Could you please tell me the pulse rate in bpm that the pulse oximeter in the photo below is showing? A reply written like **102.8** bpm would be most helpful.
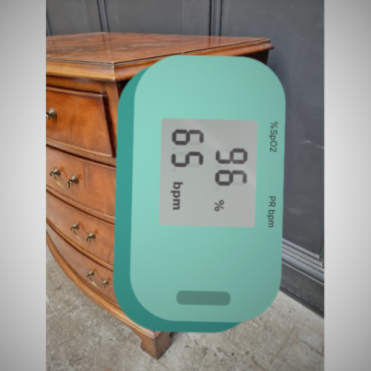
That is **65** bpm
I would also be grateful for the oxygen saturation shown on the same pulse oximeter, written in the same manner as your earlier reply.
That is **96** %
